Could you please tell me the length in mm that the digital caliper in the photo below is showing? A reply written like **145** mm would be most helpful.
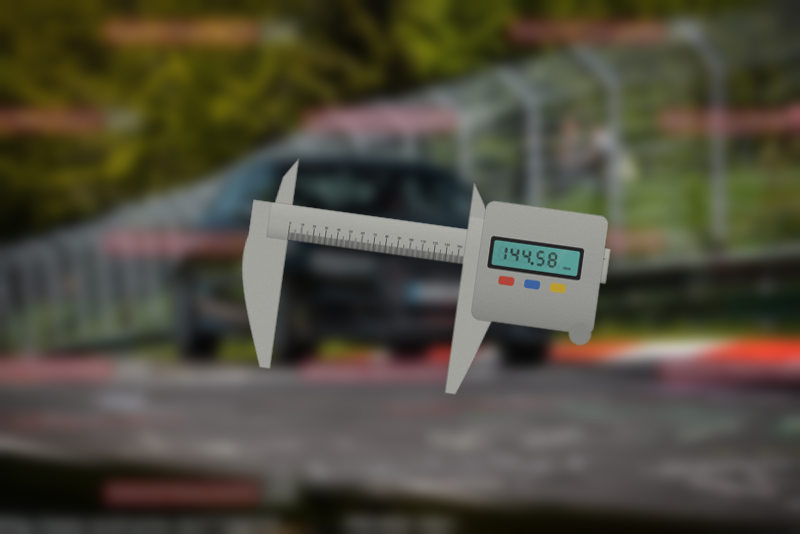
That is **144.58** mm
